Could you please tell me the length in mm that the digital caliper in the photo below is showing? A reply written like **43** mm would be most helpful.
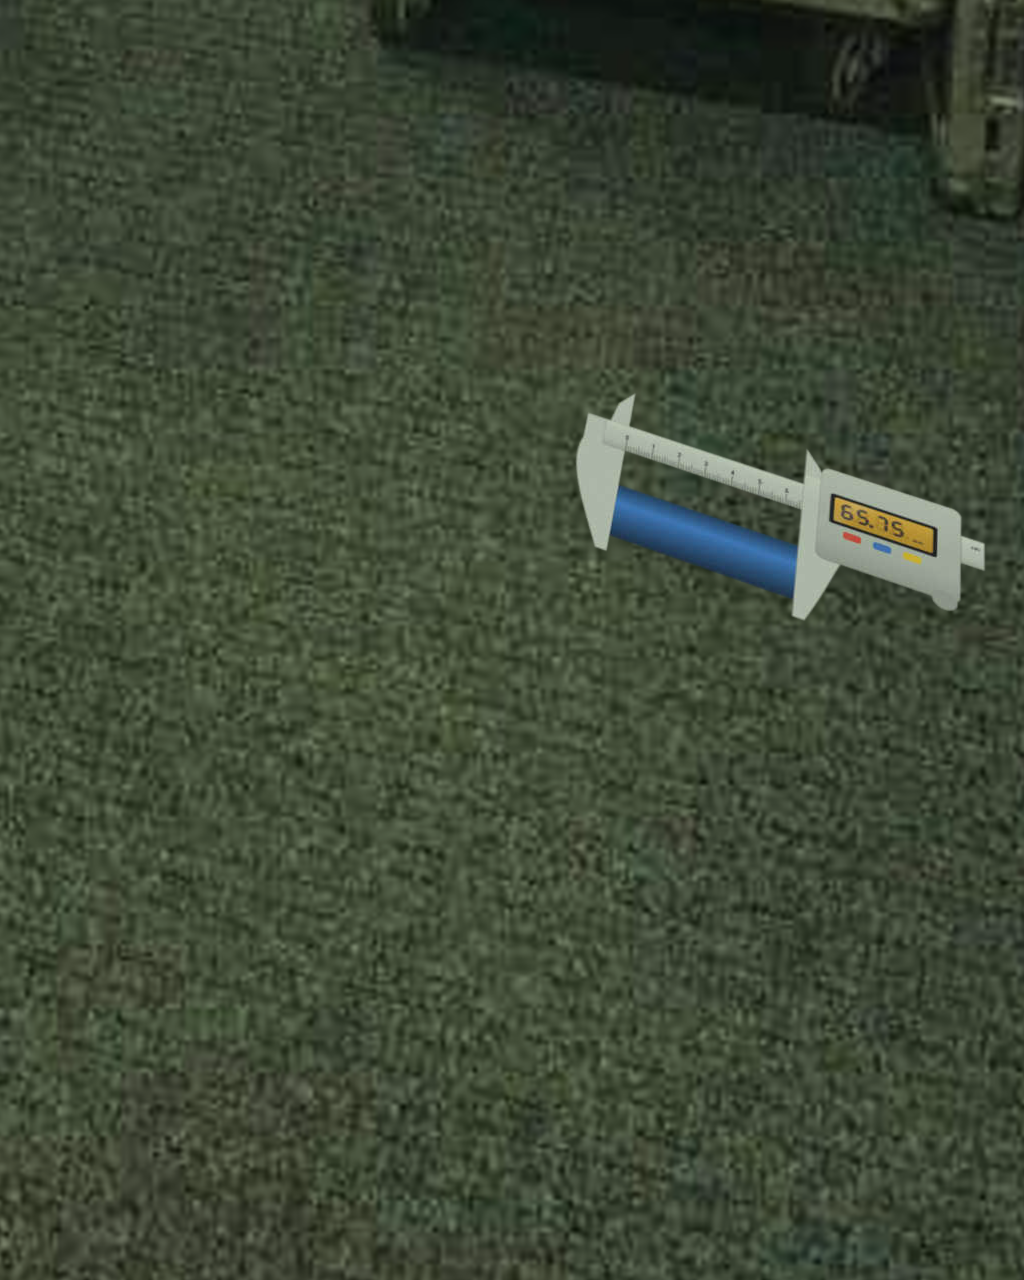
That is **65.75** mm
